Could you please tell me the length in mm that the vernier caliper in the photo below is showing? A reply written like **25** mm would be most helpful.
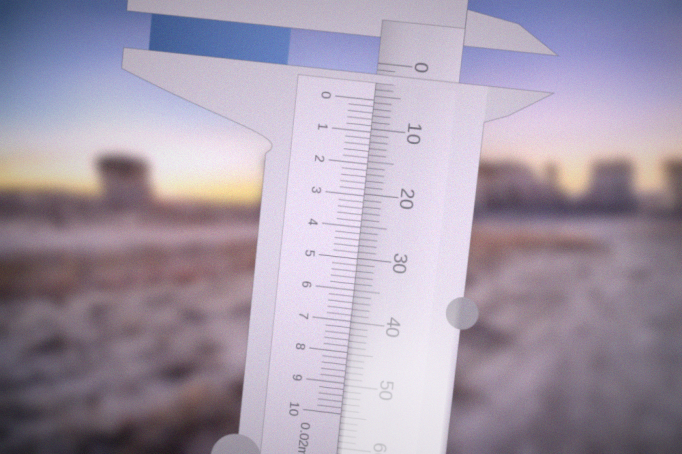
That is **5.6** mm
